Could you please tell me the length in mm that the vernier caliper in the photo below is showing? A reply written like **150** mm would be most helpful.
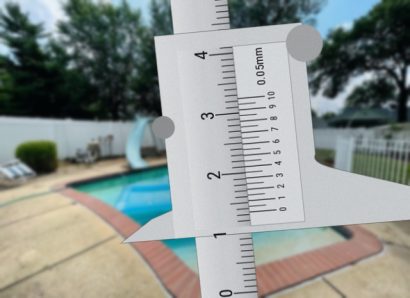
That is **13.4** mm
